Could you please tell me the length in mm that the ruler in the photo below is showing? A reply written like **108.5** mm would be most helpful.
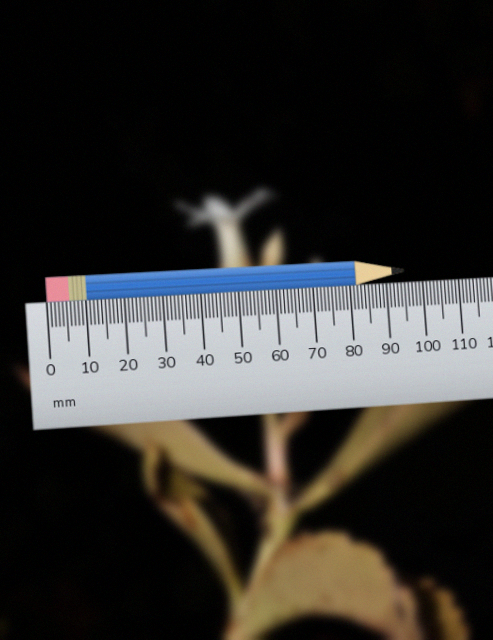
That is **95** mm
